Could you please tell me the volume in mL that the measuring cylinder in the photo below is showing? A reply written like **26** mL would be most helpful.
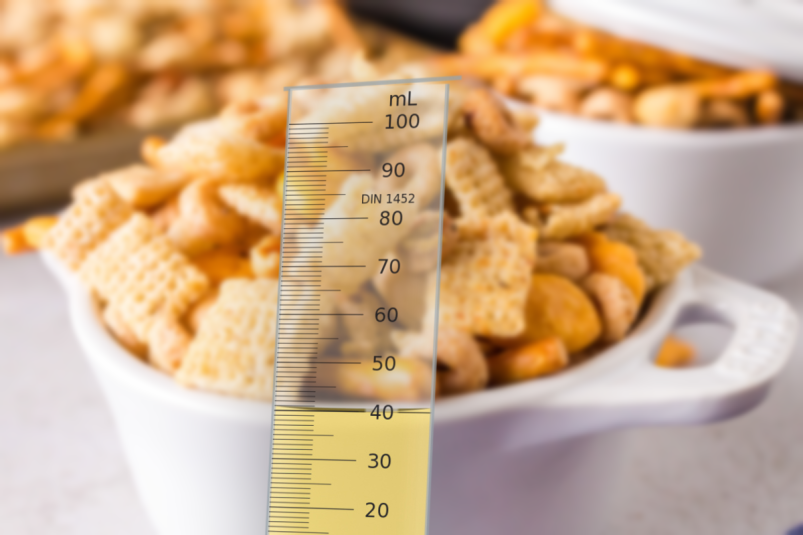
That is **40** mL
